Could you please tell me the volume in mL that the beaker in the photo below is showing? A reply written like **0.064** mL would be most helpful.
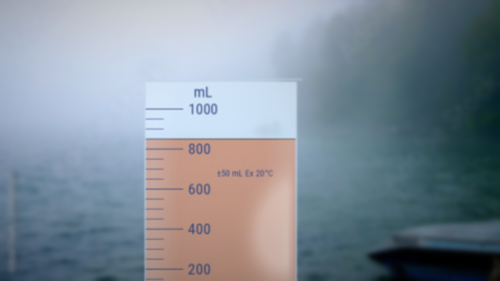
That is **850** mL
